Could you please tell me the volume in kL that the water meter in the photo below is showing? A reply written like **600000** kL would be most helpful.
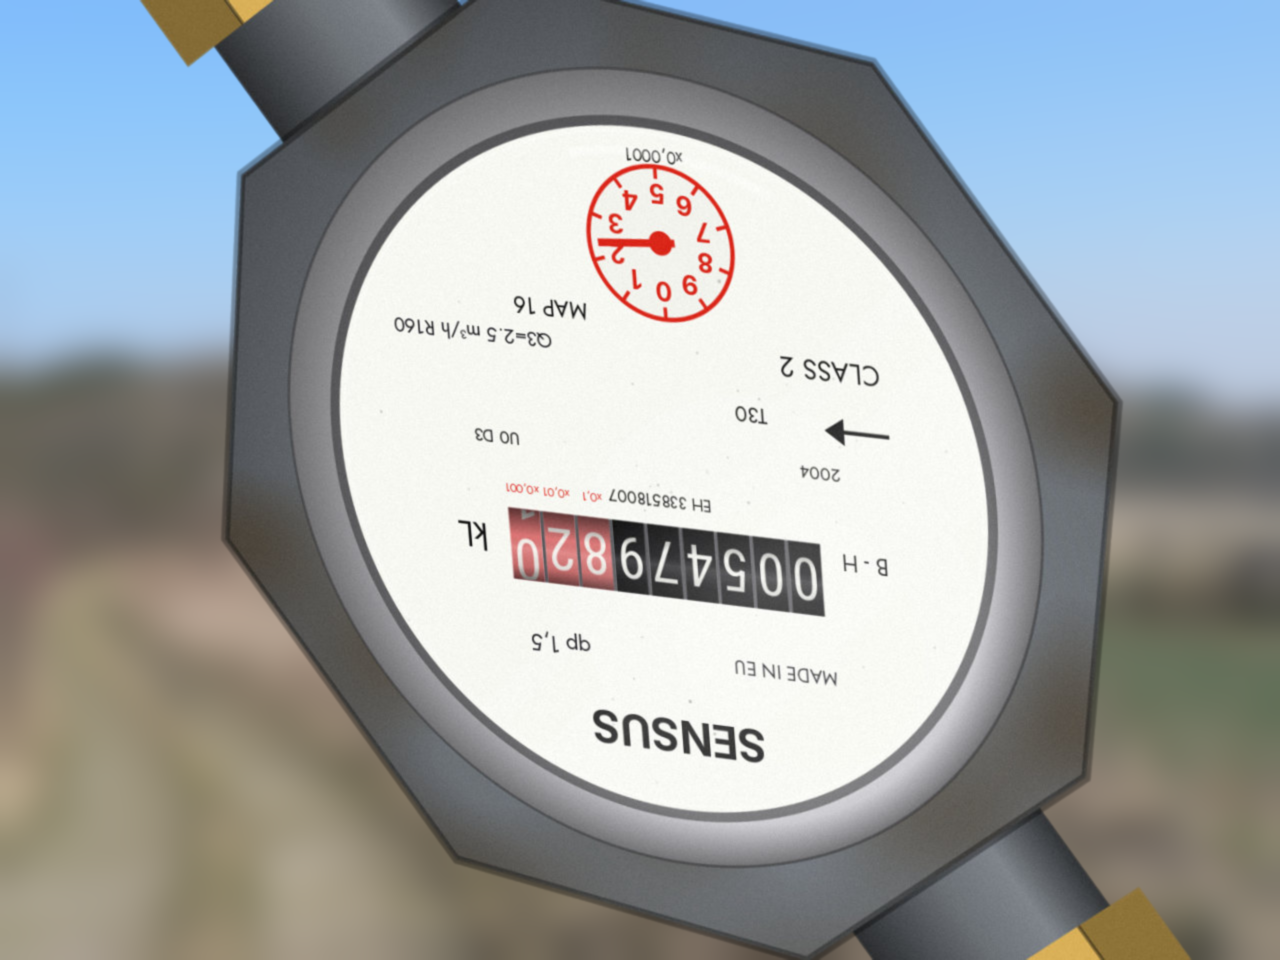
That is **5479.8202** kL
